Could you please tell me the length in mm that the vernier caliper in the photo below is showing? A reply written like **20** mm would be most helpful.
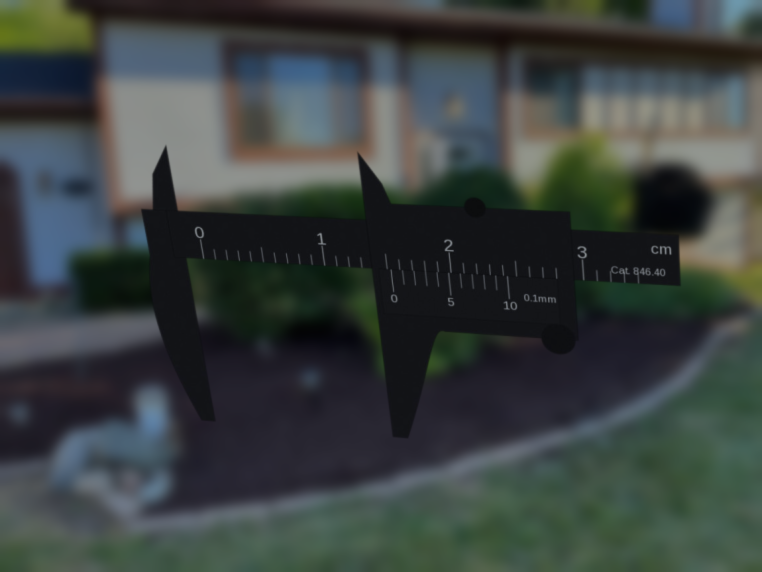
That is **15.3** mm
